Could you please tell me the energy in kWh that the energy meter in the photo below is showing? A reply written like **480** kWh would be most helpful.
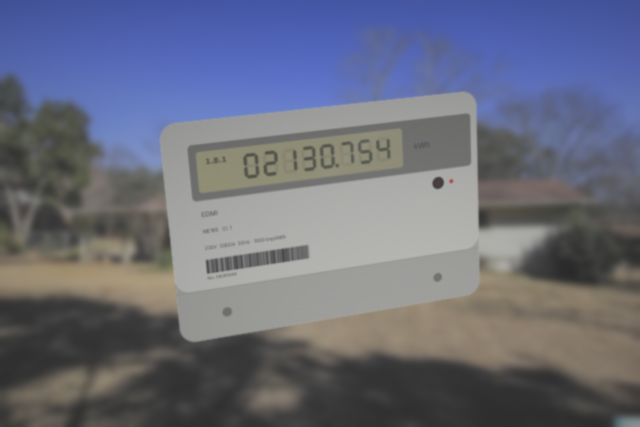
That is **2130.754** kWh
